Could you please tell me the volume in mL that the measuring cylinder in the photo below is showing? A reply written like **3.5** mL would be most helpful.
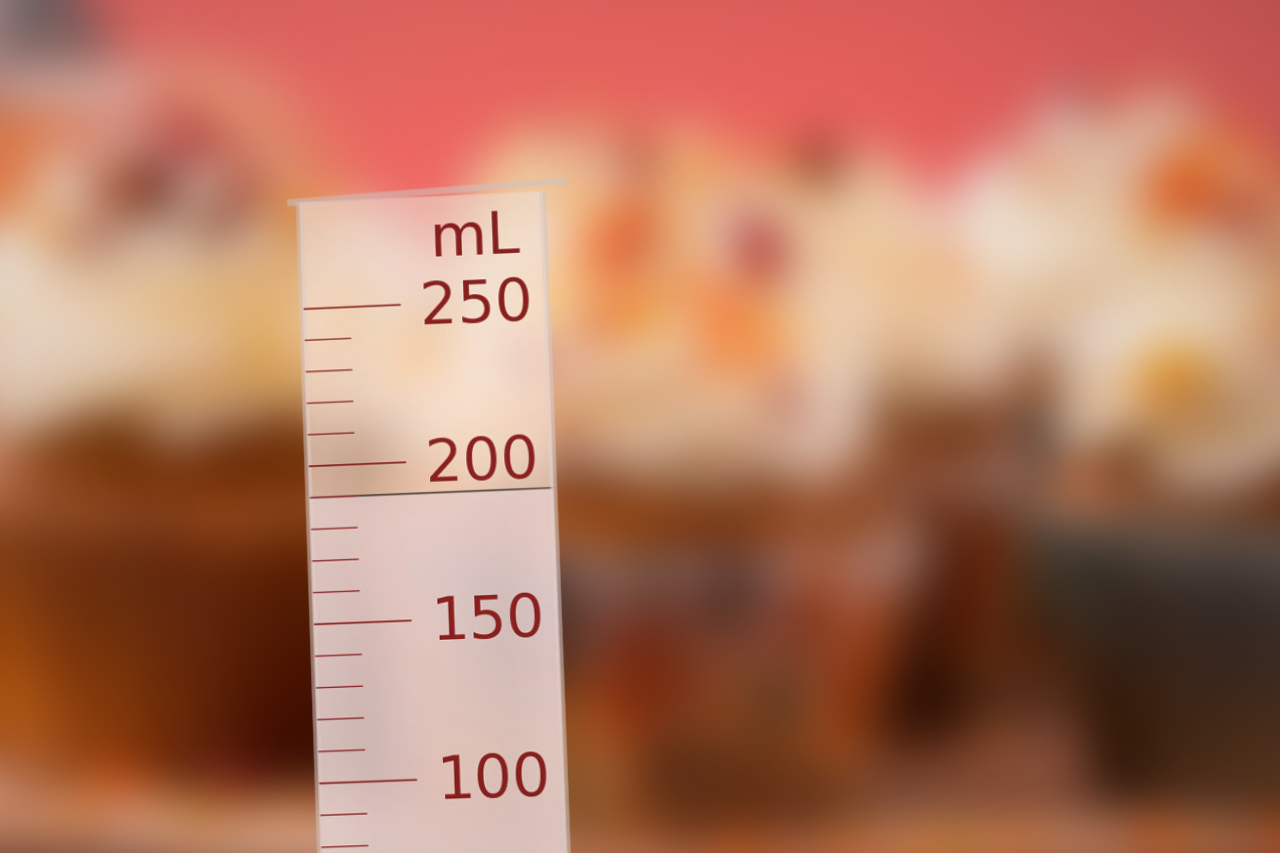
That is **190** mL
